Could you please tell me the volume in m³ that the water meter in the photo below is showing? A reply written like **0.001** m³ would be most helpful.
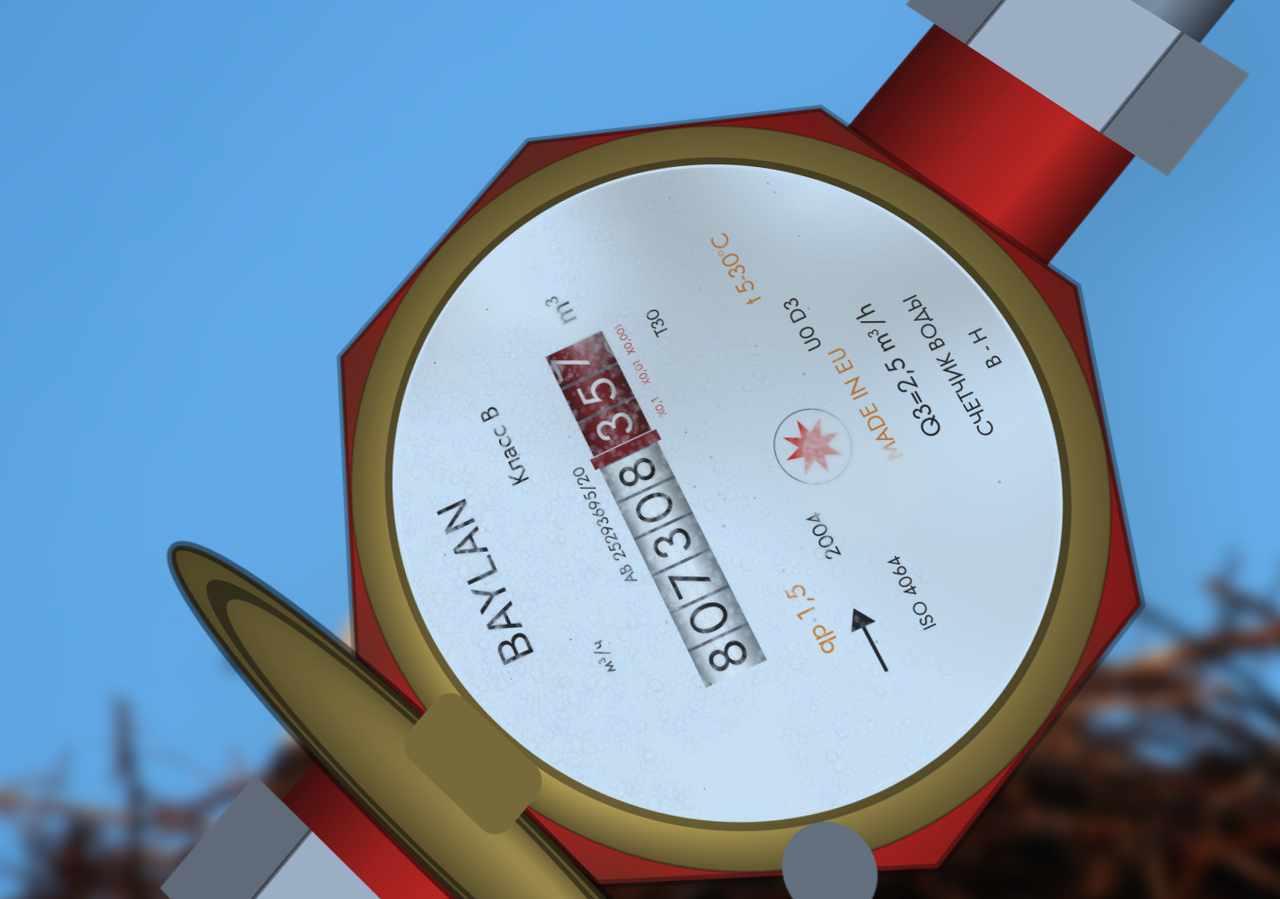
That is **807308.357** m³
